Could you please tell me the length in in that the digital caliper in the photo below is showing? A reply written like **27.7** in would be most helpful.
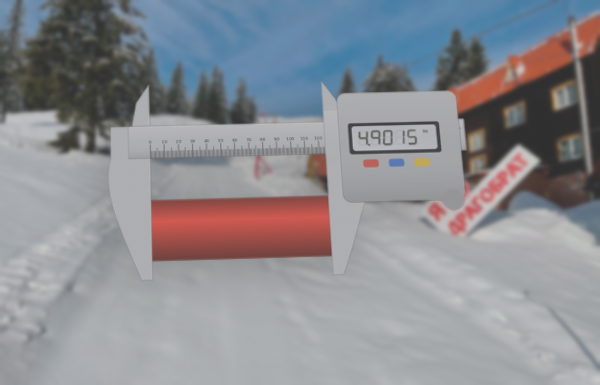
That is **4.9015** in
